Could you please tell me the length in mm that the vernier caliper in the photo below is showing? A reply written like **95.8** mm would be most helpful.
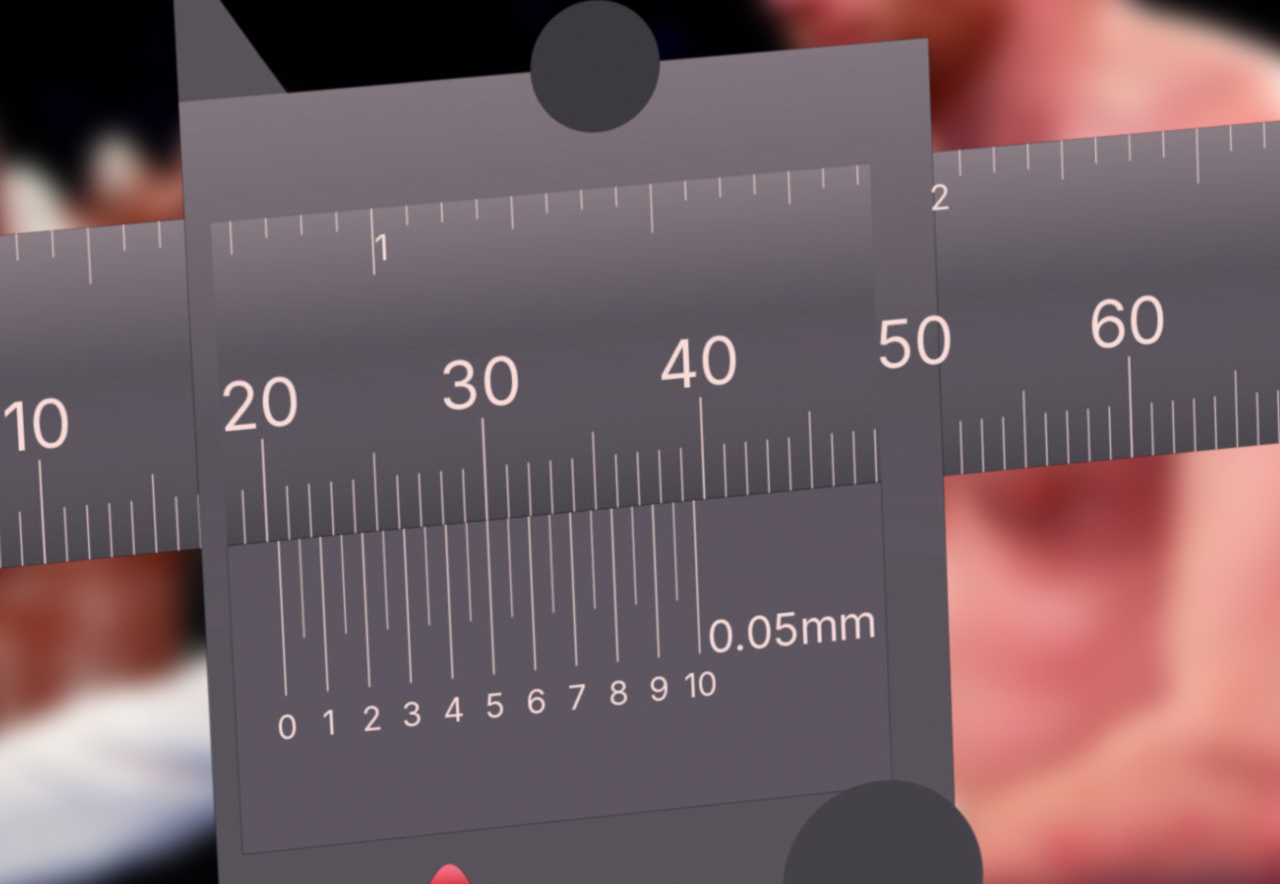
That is **20.5** mm
